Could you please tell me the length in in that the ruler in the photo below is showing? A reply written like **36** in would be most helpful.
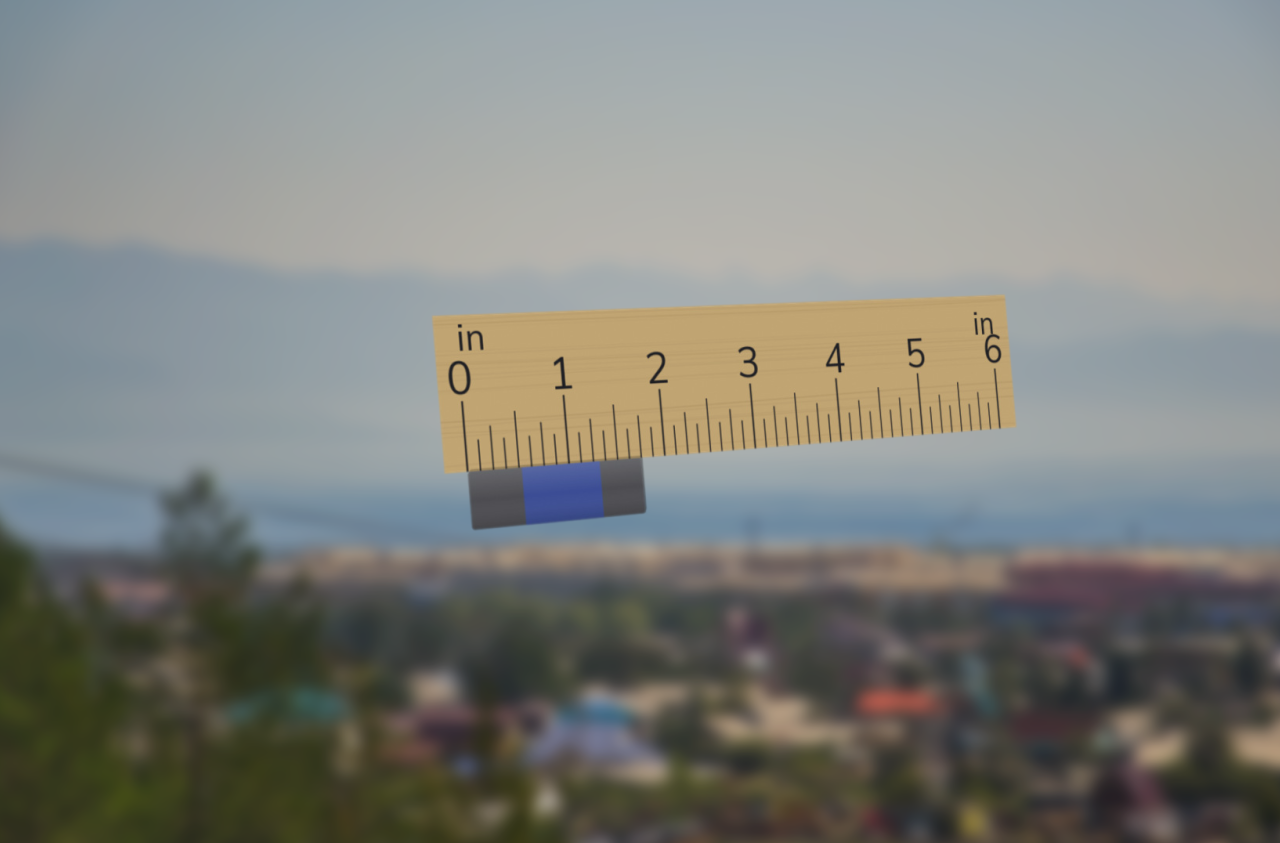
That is **1.75** in
